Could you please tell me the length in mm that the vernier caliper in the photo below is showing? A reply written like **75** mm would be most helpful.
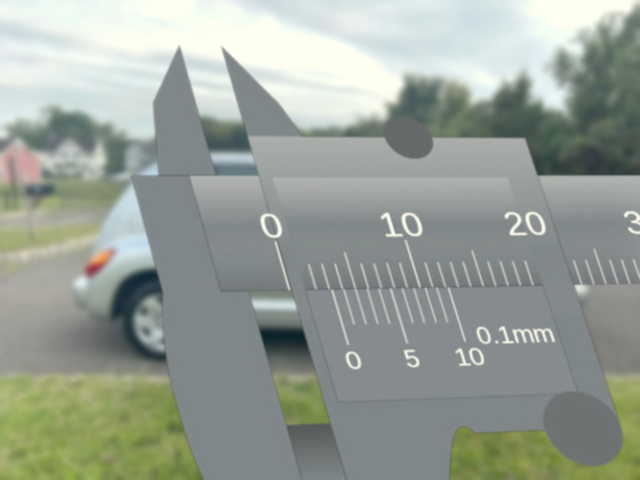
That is **3.2** mm
